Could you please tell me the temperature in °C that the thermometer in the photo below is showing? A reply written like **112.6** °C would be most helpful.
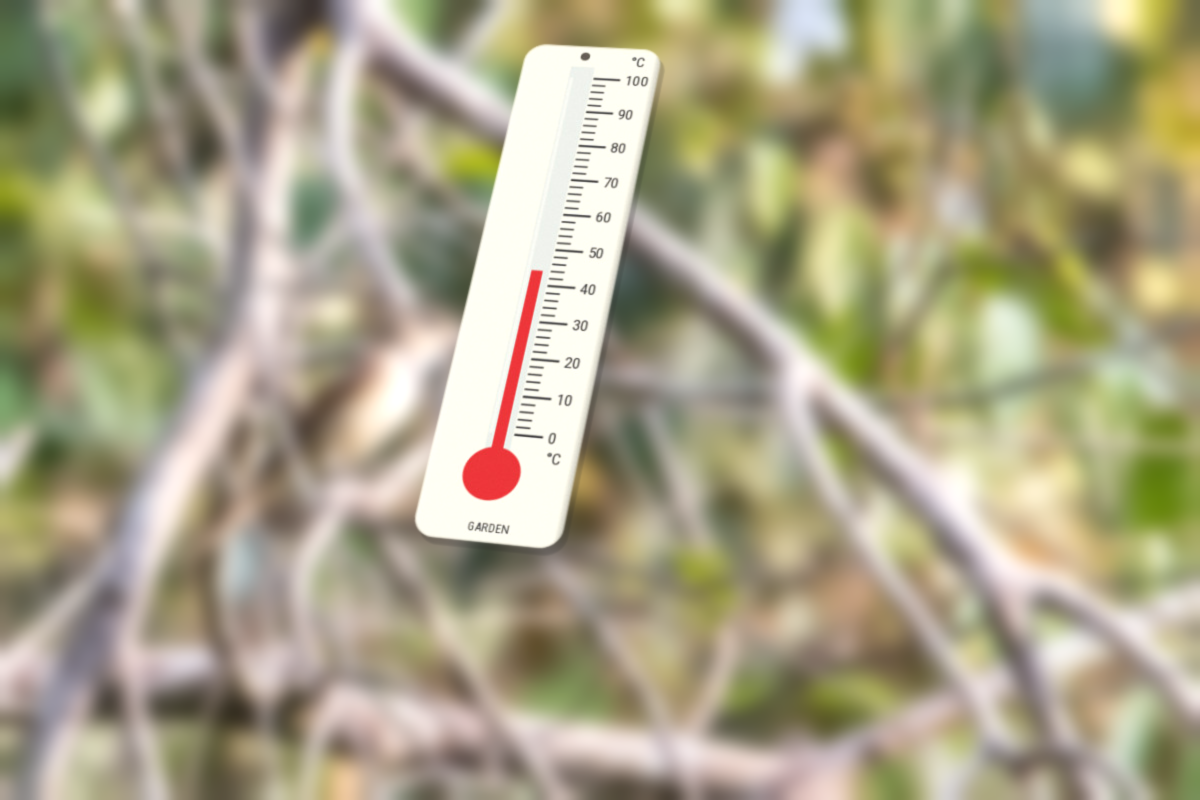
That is **44** °C
